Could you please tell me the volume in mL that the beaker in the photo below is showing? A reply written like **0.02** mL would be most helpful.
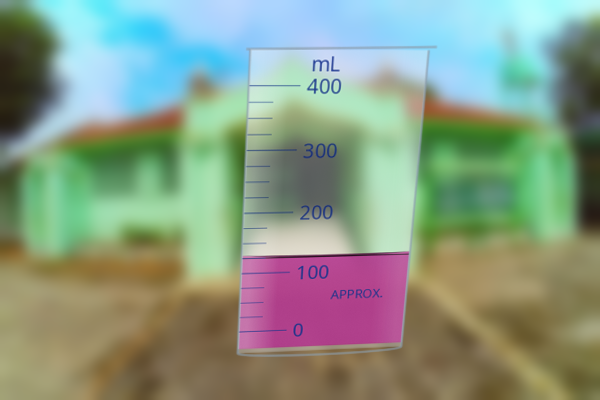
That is **125** mL
